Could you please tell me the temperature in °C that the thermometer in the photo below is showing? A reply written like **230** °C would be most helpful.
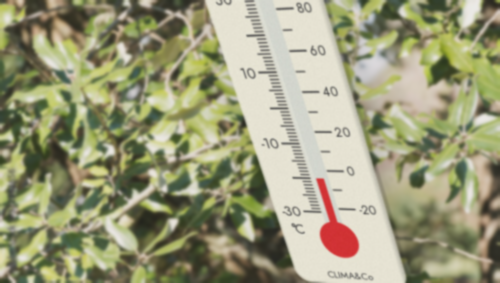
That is **-20** °C
